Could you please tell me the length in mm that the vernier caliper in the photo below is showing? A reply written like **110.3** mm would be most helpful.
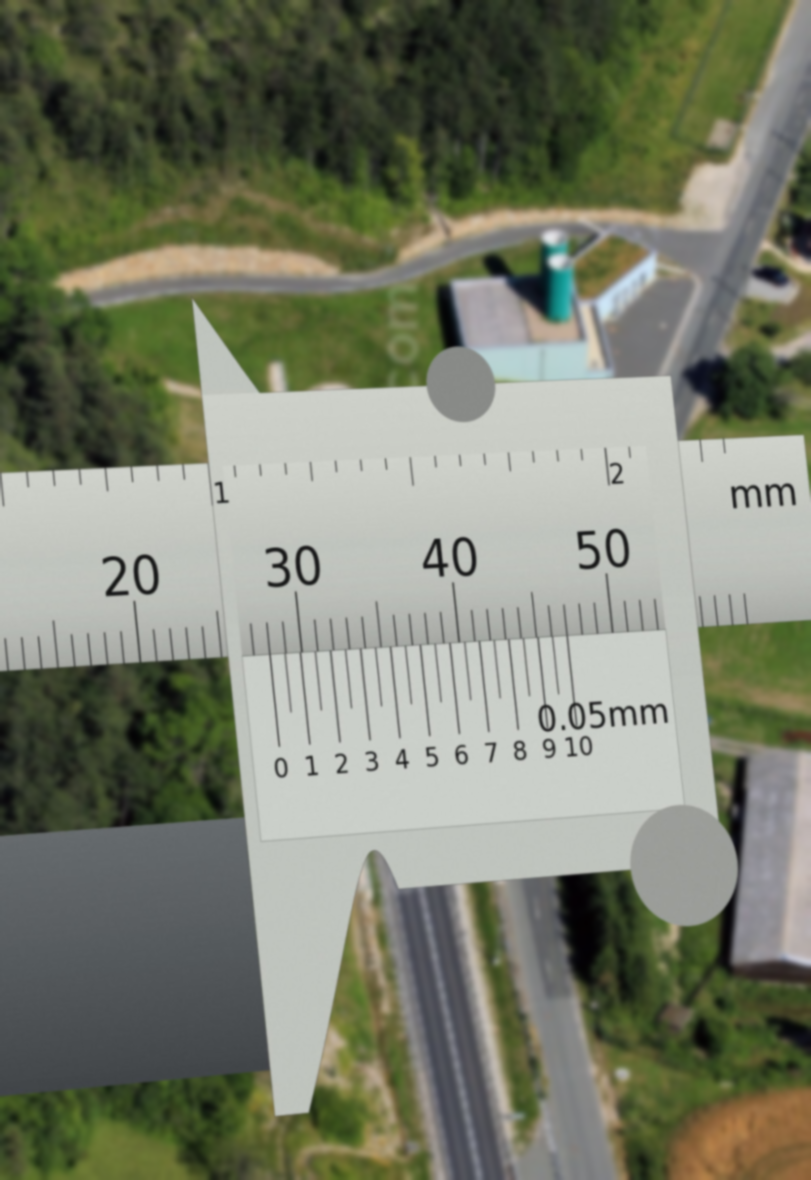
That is **28.0** mm
